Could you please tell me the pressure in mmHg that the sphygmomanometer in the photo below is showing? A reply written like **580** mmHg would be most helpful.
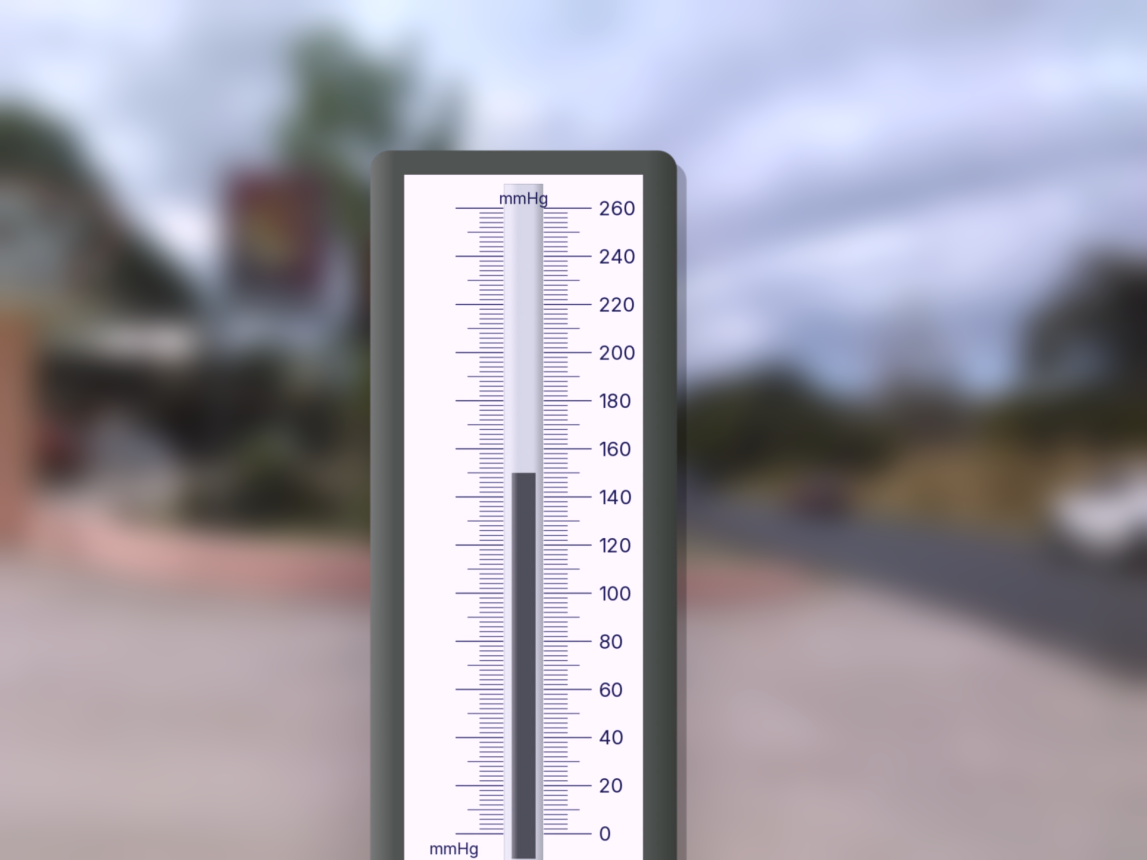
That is **150** mmHg
